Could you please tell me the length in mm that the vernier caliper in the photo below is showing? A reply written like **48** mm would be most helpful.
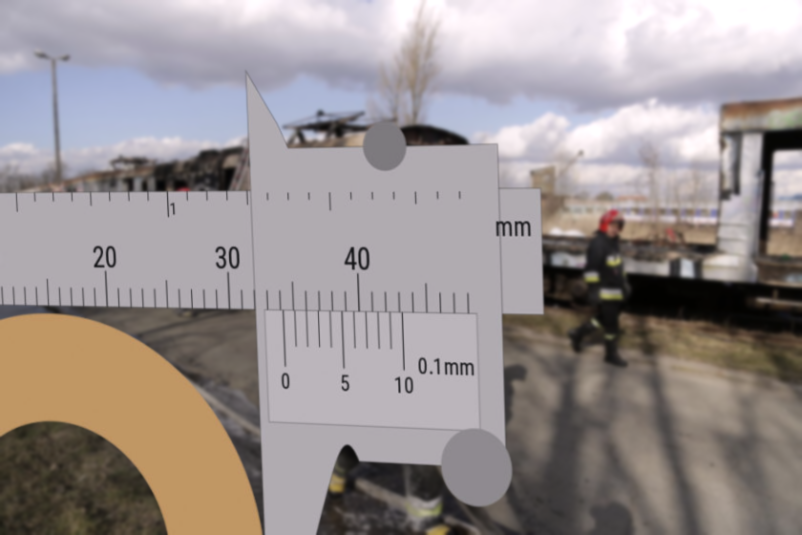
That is **34.2** mm
